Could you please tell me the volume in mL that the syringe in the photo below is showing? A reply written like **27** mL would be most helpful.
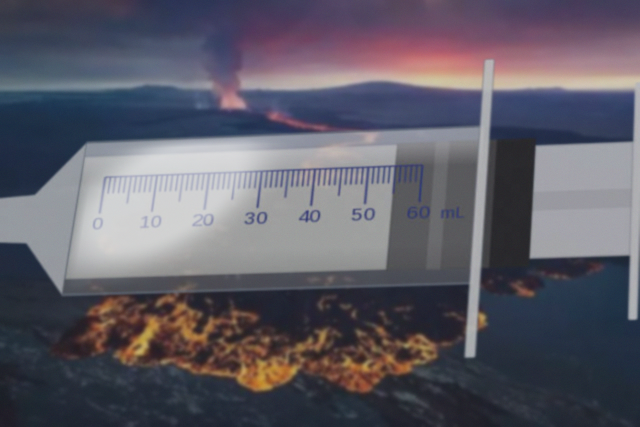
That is **55** mL
